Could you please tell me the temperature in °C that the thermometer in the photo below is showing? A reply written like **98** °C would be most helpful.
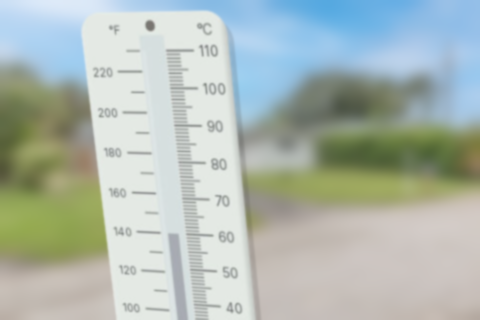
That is **60** °C
